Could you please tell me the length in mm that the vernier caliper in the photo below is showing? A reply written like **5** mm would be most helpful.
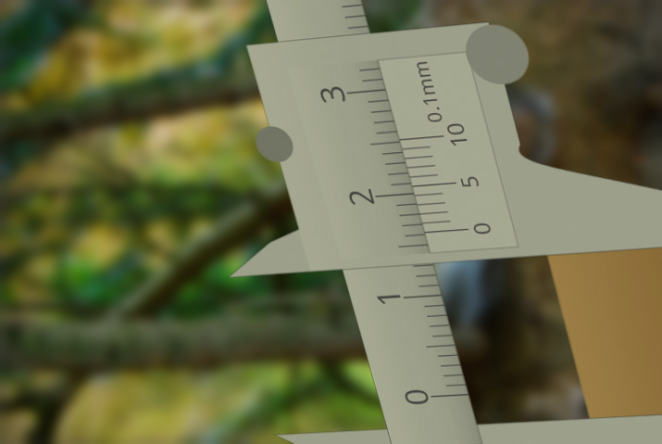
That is **16.2** mm
